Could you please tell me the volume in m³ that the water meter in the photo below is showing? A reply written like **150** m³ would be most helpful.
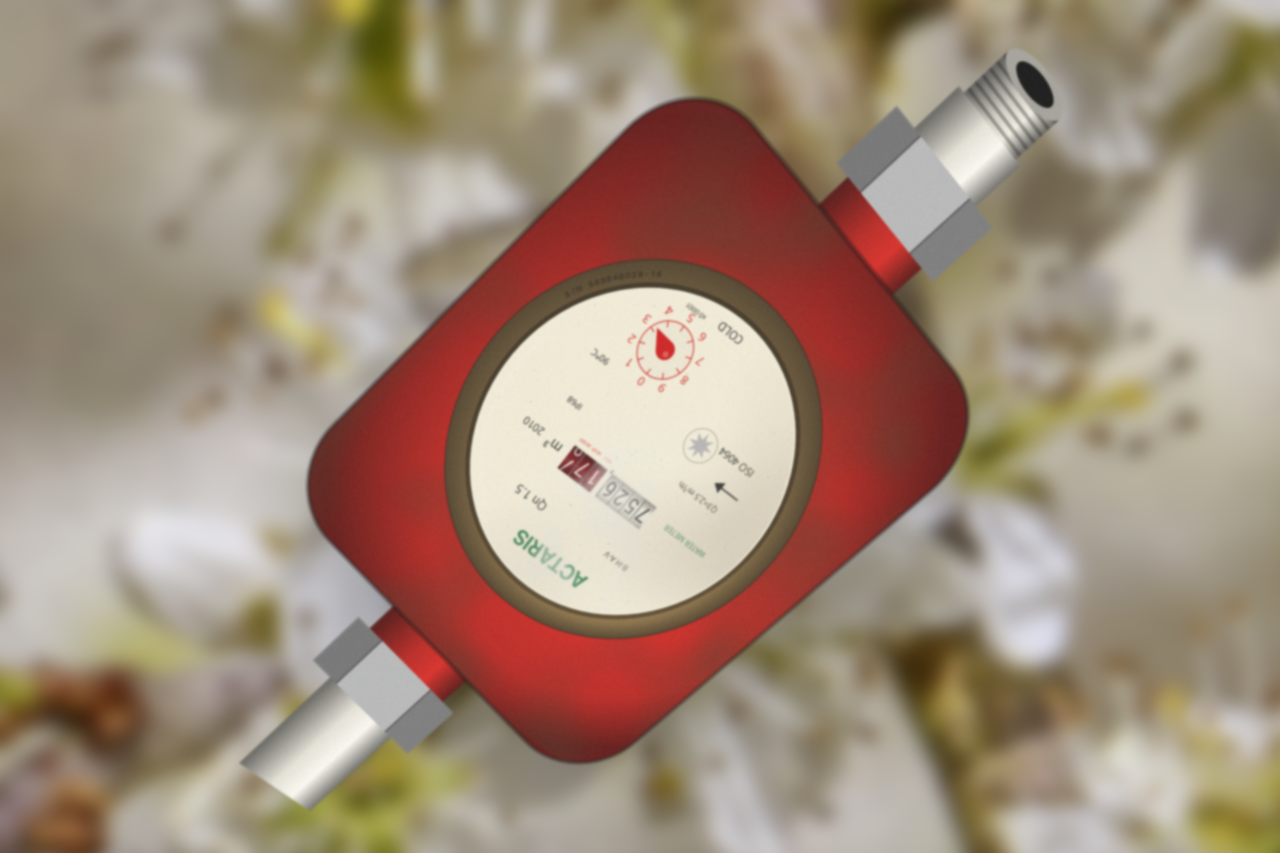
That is **7526.1773** m³
